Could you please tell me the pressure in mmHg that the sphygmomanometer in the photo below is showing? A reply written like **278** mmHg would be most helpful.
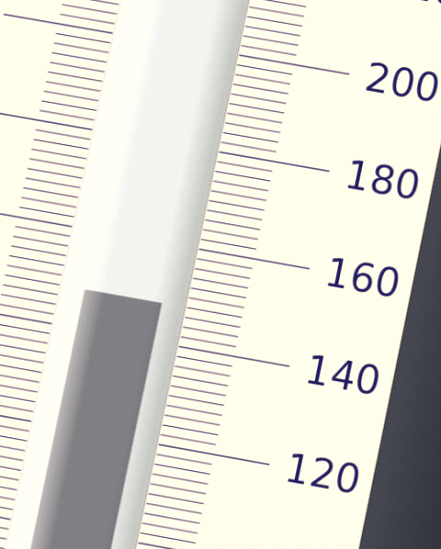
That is **148** mmHg
